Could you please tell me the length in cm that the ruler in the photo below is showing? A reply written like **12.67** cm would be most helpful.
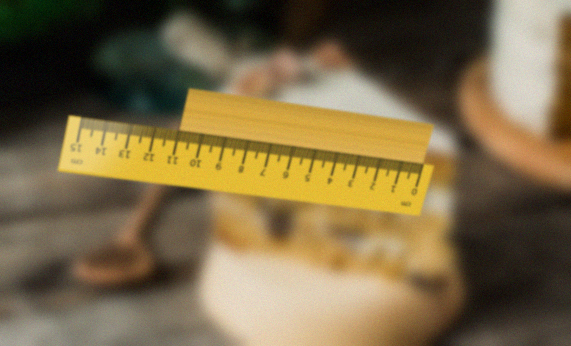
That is **11** cm
